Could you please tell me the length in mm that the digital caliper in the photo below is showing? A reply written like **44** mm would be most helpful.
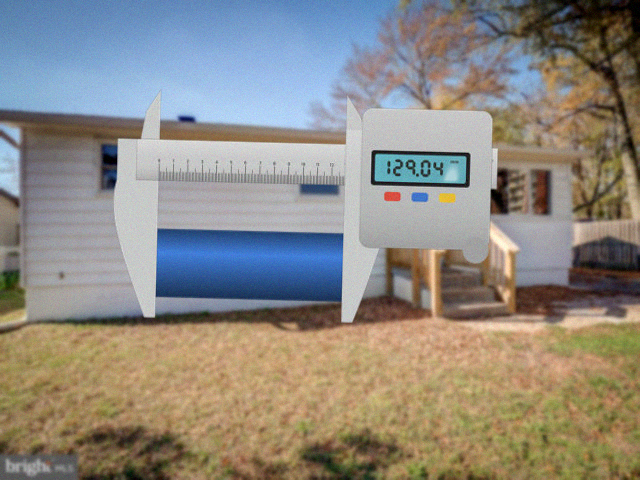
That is **129.04** mm
